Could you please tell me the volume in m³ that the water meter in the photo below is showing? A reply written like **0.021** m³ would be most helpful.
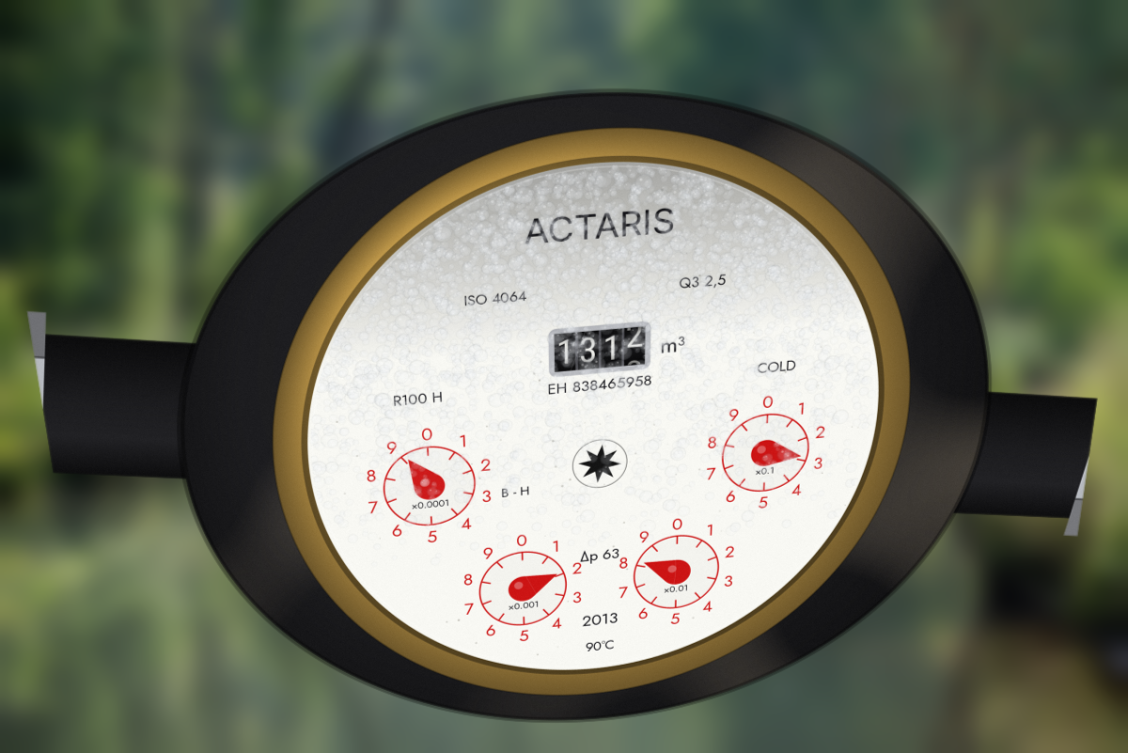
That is **1312.2819** m³
